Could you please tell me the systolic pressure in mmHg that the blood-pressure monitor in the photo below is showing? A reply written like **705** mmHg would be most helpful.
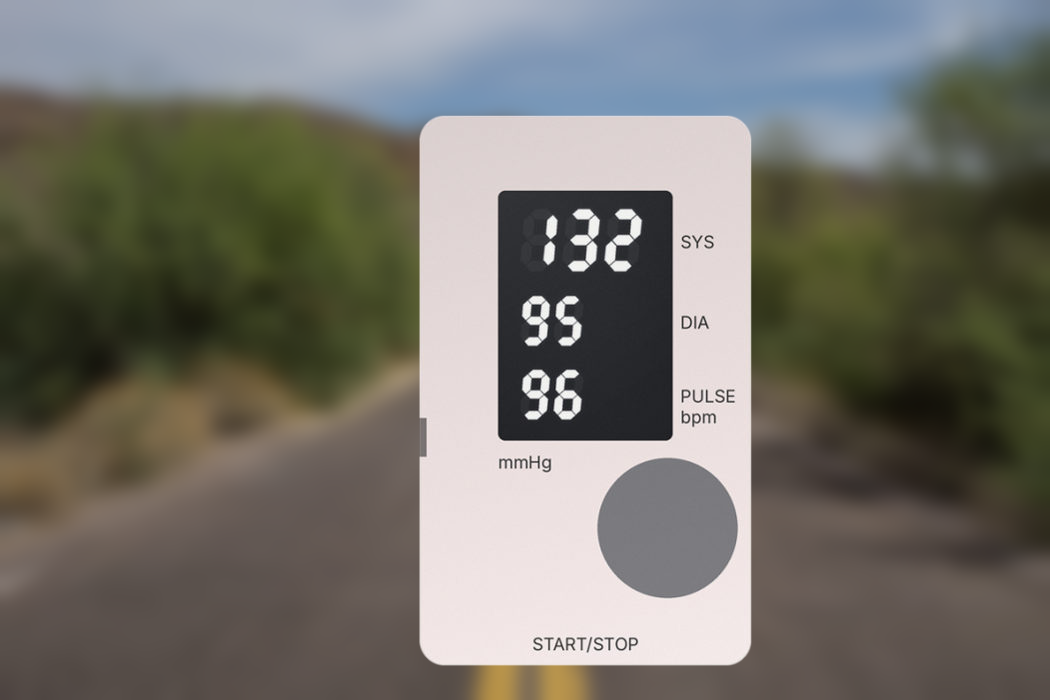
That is **132** mmHg
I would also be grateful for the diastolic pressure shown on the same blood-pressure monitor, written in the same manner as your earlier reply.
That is **95** mmHg
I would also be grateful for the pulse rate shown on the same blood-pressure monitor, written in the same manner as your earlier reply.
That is **96** bpm
